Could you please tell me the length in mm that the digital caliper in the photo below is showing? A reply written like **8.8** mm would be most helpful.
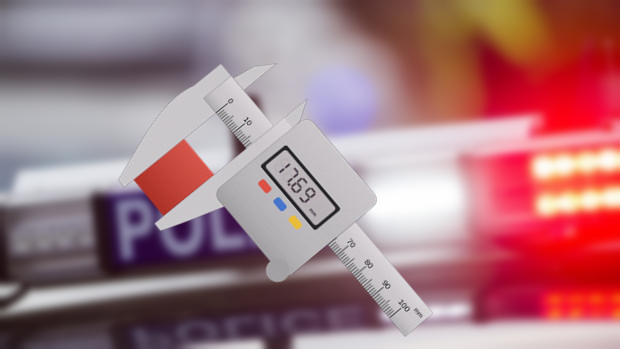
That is **17.69** mm
